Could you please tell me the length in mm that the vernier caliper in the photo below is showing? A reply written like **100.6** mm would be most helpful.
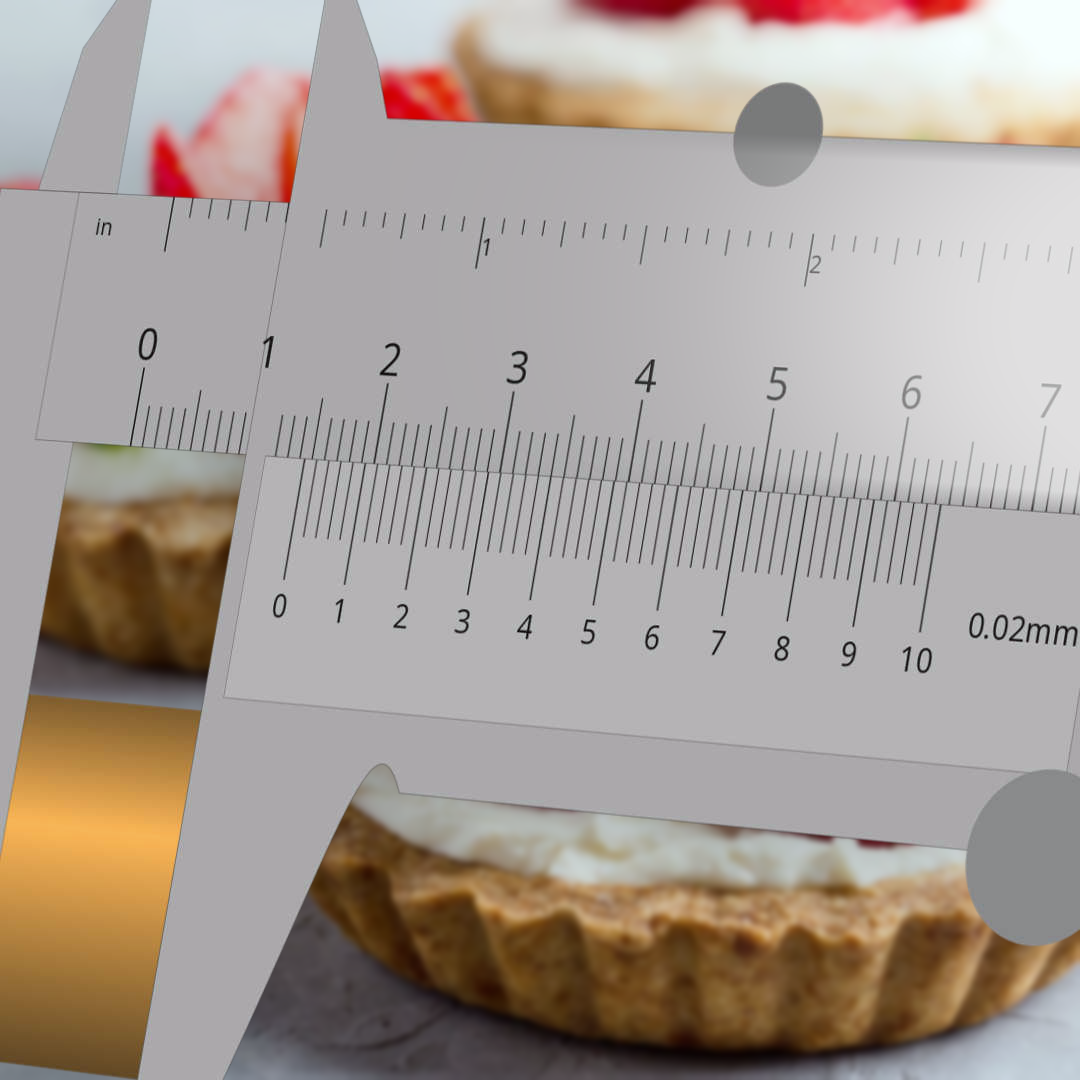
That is **14.4** mm
